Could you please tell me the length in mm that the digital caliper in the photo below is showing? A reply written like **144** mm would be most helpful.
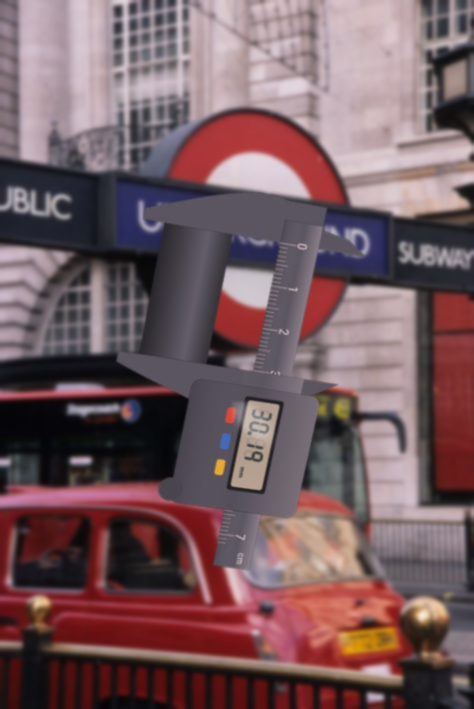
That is **30.19** mm
